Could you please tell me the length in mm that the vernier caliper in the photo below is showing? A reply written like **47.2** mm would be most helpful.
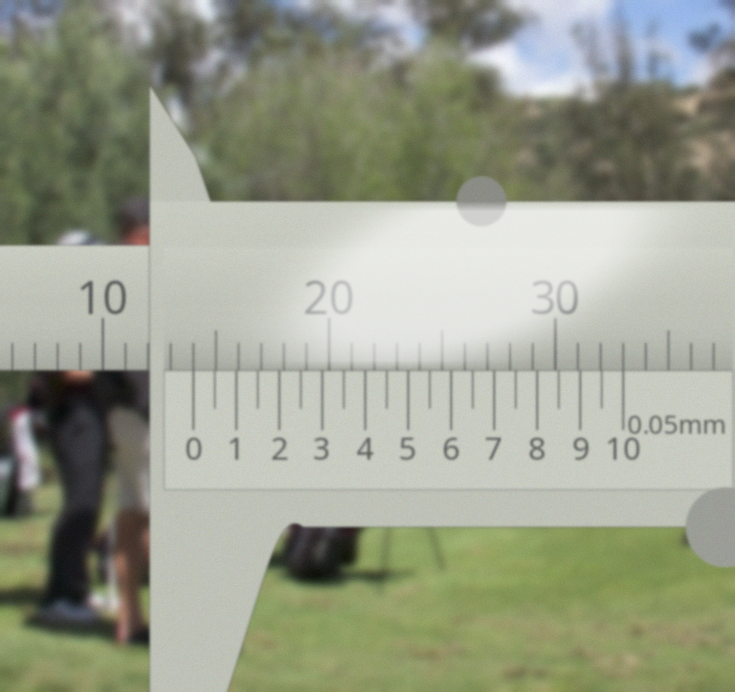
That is **14.0** mm
